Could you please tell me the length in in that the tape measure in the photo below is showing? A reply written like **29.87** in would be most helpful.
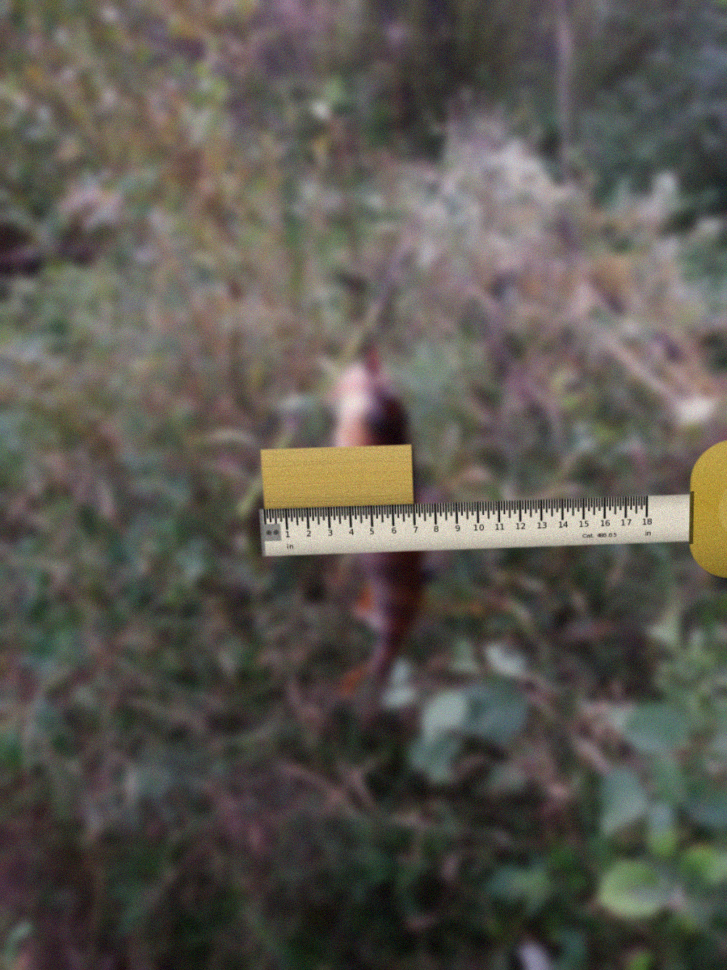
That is **7** in
